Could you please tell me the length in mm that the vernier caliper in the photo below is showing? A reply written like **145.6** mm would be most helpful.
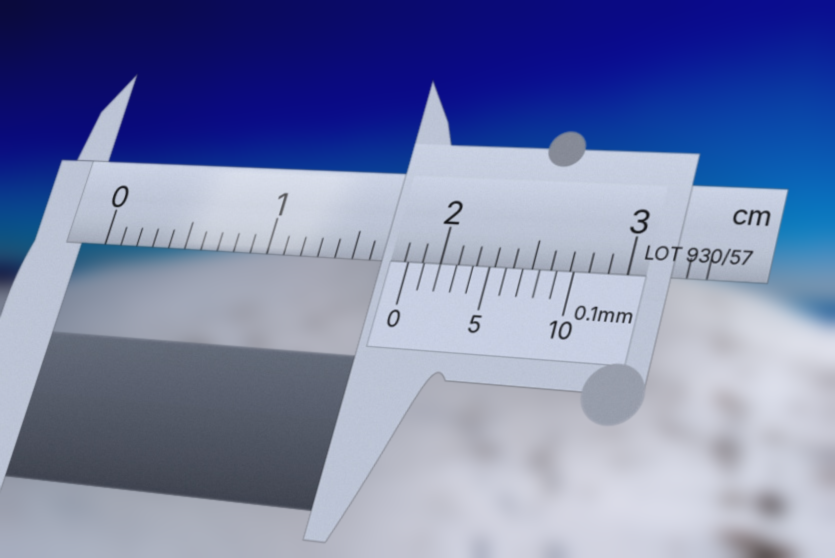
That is **18.2** mm
